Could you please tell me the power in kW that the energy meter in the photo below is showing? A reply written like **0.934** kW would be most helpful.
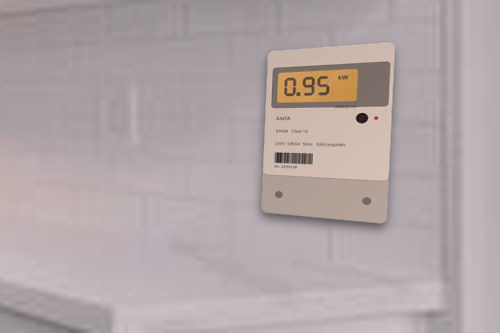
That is **0.95** kW
